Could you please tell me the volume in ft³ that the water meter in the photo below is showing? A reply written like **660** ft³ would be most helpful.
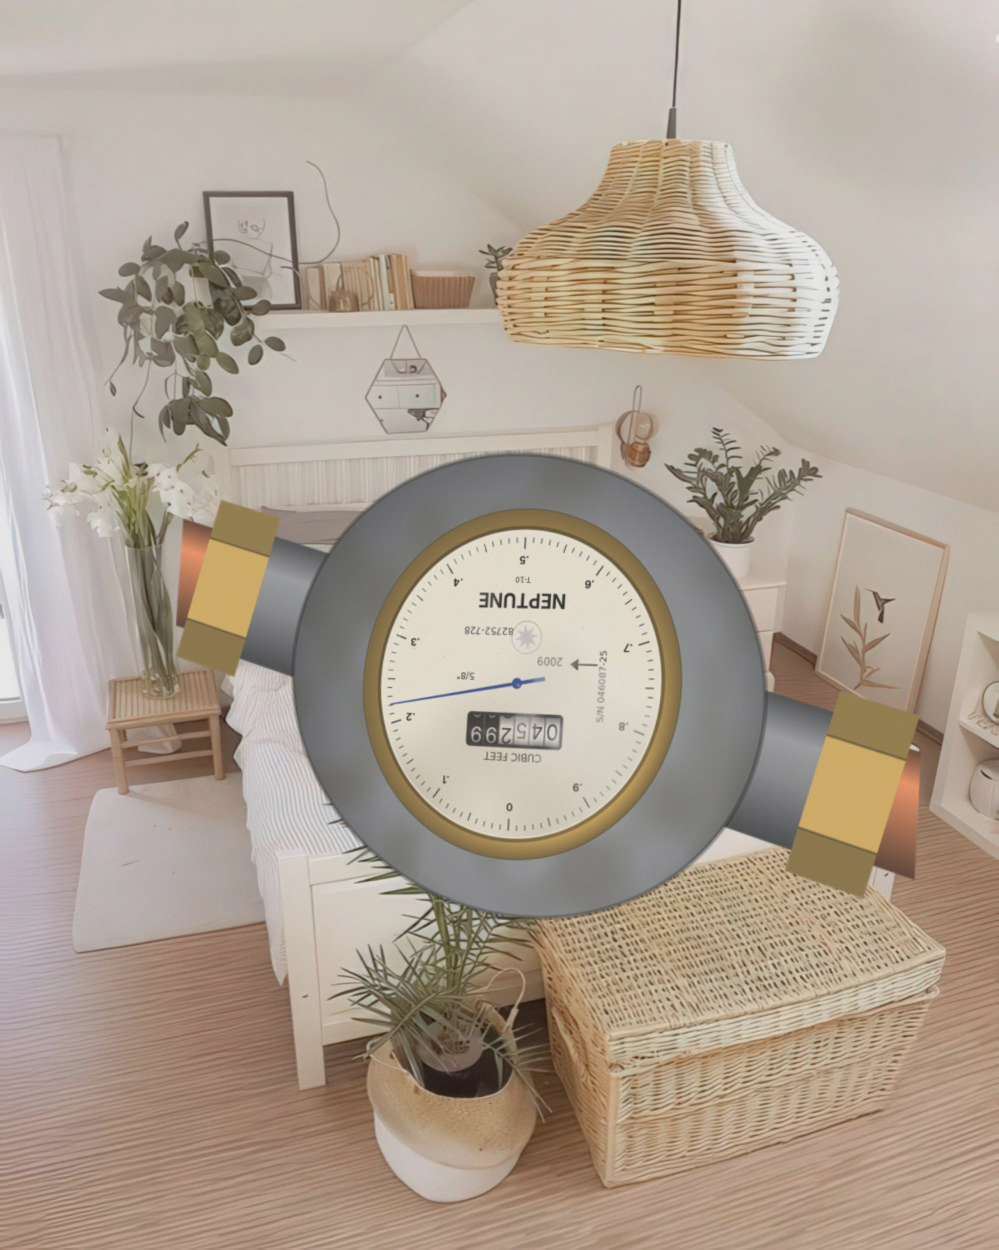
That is **45299.22** ft³
